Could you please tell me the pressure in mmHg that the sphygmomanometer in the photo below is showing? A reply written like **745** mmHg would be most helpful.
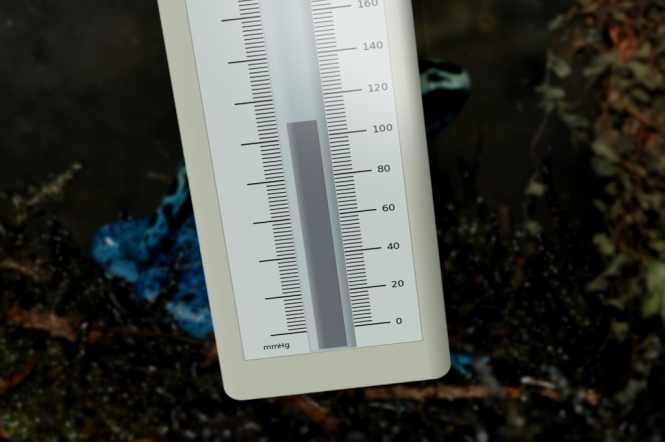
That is **108** mmHg
